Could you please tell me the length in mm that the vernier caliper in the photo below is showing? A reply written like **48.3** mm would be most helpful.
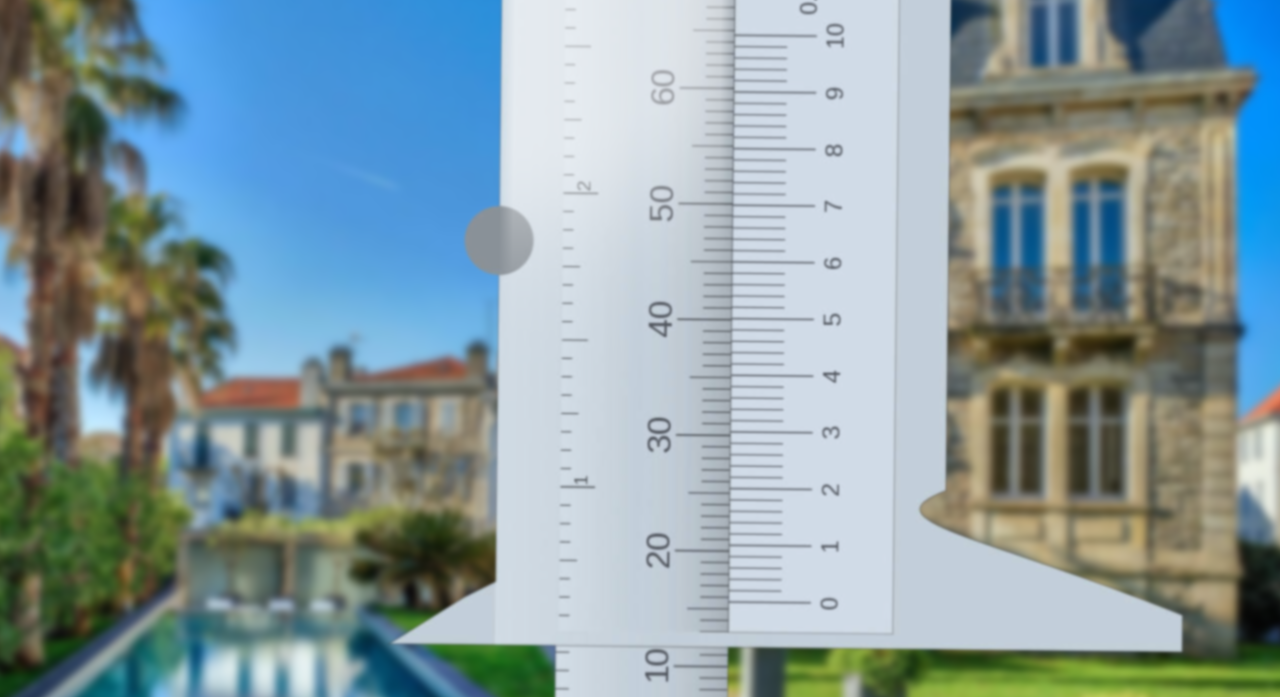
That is **15.6** mm
